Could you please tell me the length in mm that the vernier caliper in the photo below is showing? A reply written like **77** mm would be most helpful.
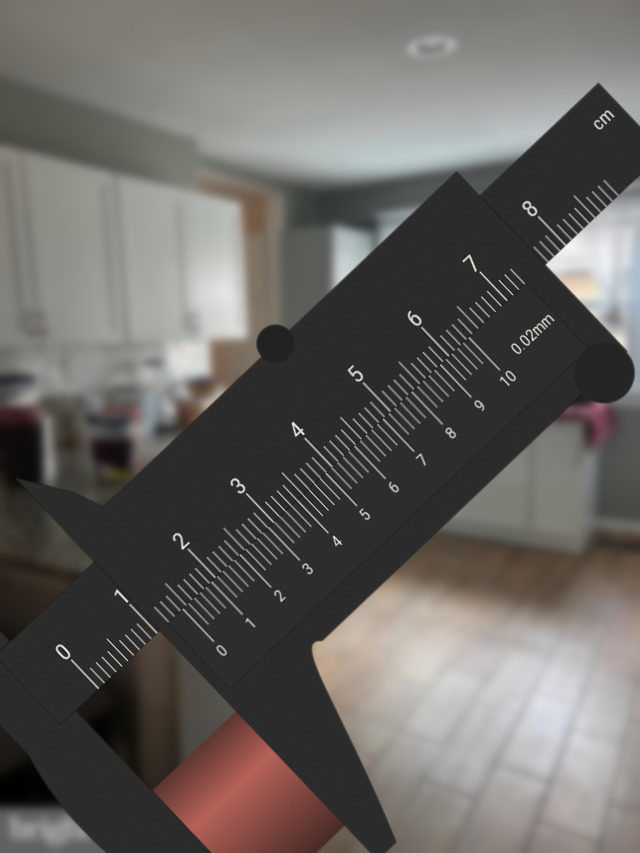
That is **14.4** mm
